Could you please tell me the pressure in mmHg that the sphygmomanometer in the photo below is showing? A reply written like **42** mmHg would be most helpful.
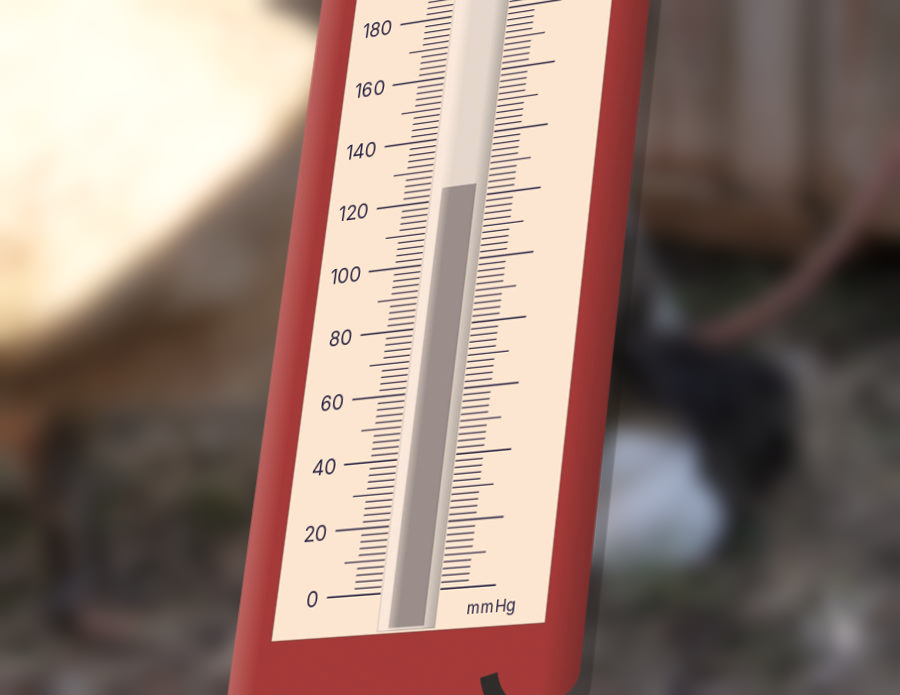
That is **124** mmHg
